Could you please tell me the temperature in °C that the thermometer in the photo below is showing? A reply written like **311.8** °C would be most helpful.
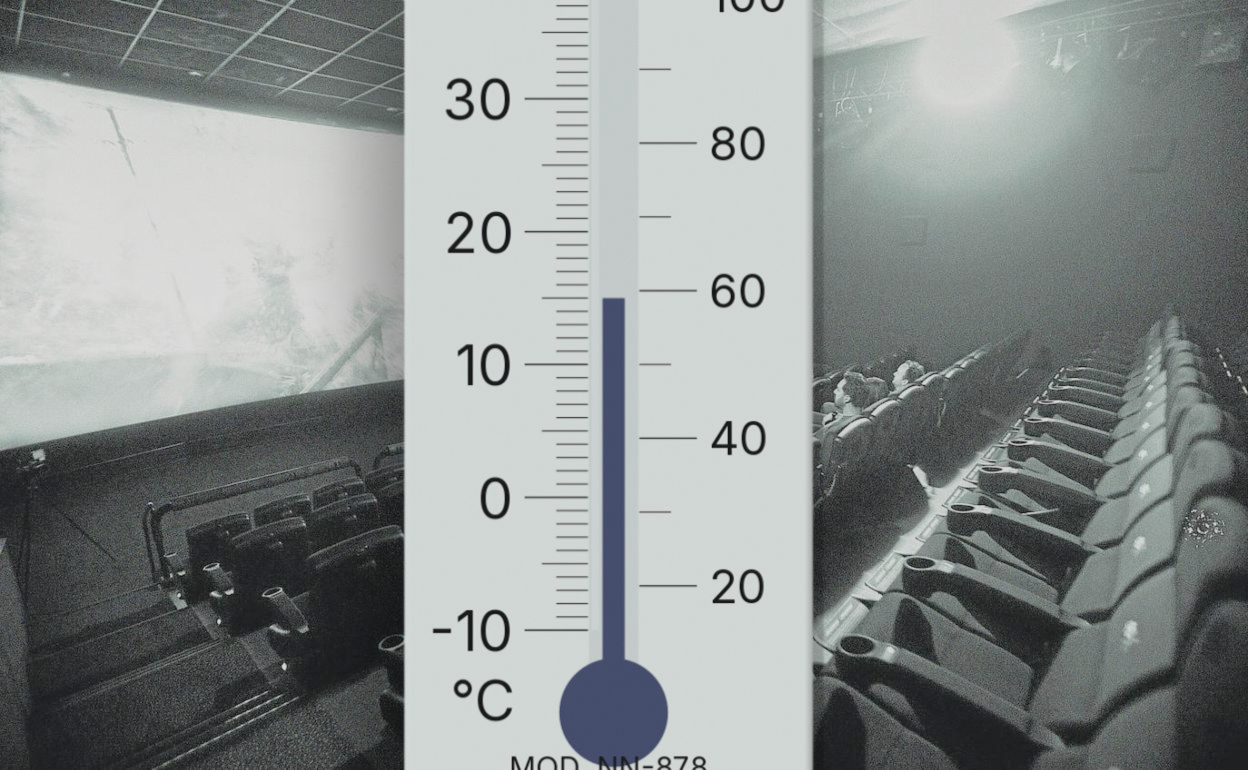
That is **15** °C
